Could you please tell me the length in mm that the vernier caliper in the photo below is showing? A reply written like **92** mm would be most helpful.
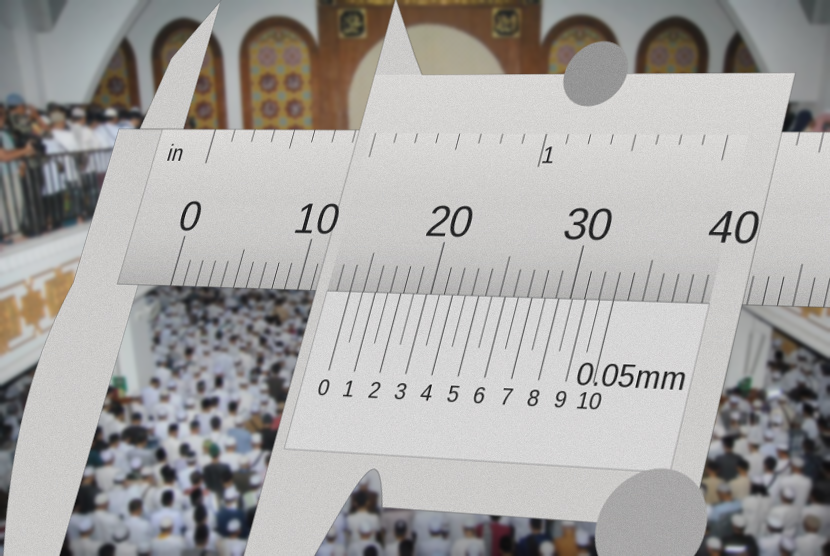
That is **14.0** mm
